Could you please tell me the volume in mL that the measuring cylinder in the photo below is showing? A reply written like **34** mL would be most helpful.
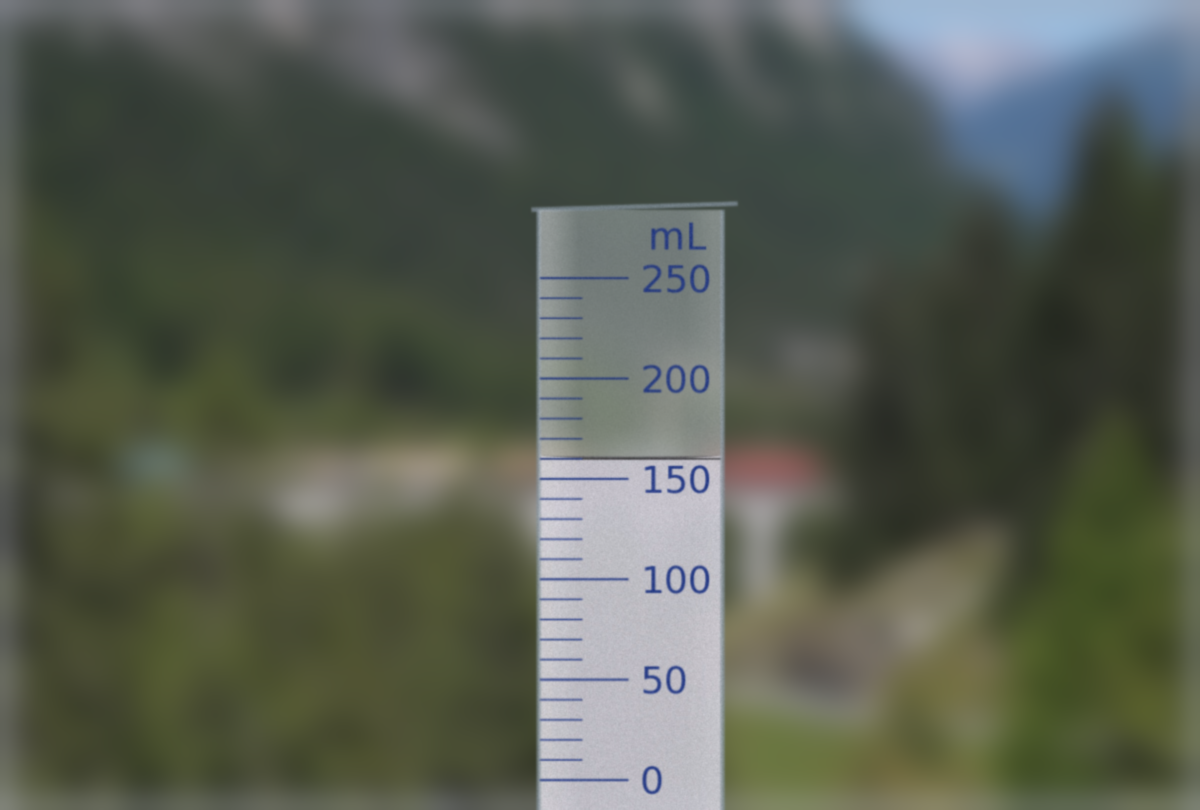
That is **160** mL
